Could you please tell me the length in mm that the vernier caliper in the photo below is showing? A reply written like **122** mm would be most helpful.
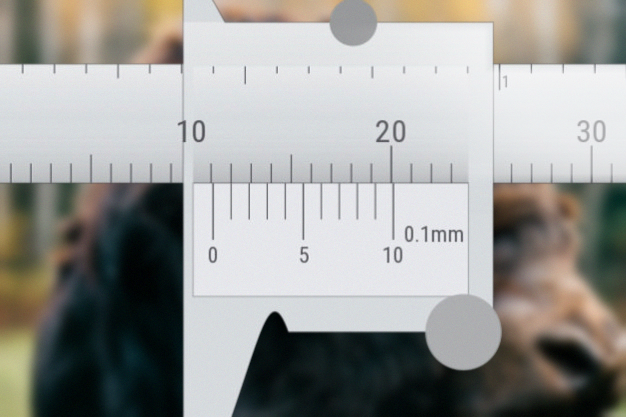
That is **11.1** mm
